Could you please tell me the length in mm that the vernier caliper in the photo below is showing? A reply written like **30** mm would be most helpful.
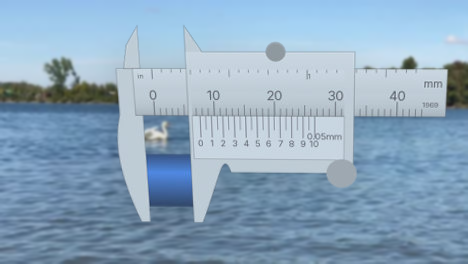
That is **7.6** mm
